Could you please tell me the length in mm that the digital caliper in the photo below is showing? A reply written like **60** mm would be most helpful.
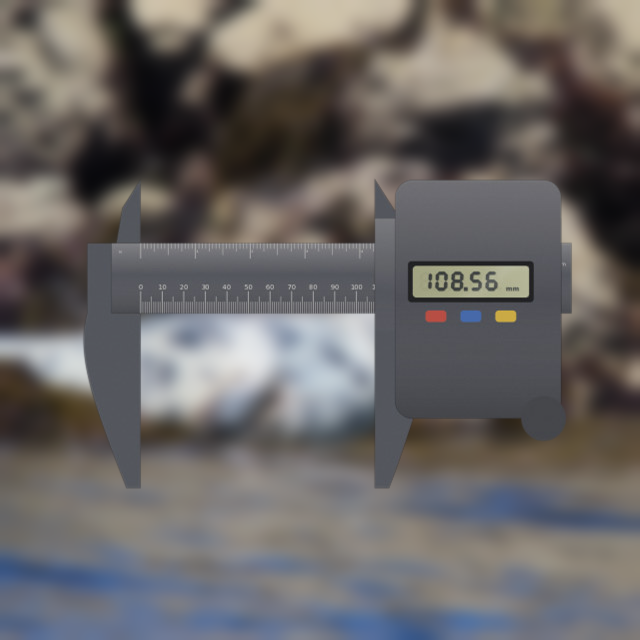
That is **108.56** mm
